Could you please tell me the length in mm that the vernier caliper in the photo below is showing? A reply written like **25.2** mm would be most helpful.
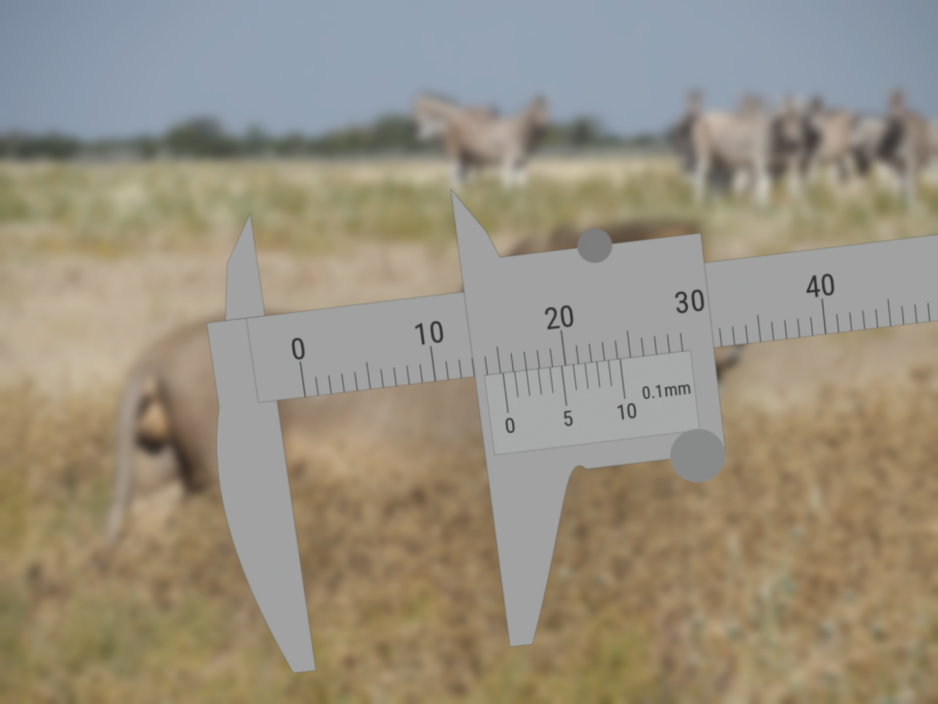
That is **15.2** mm
